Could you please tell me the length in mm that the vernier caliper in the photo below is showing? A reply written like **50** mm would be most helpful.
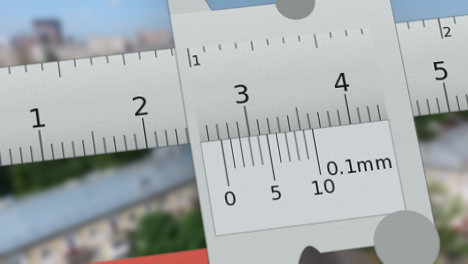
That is **27.2** mm
